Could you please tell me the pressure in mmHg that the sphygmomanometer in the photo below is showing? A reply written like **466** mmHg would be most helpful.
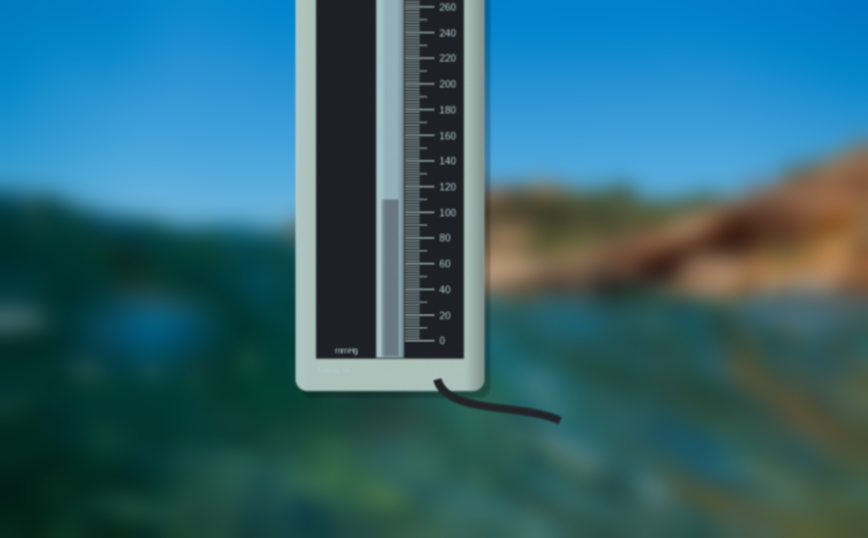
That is **110** mmHg
